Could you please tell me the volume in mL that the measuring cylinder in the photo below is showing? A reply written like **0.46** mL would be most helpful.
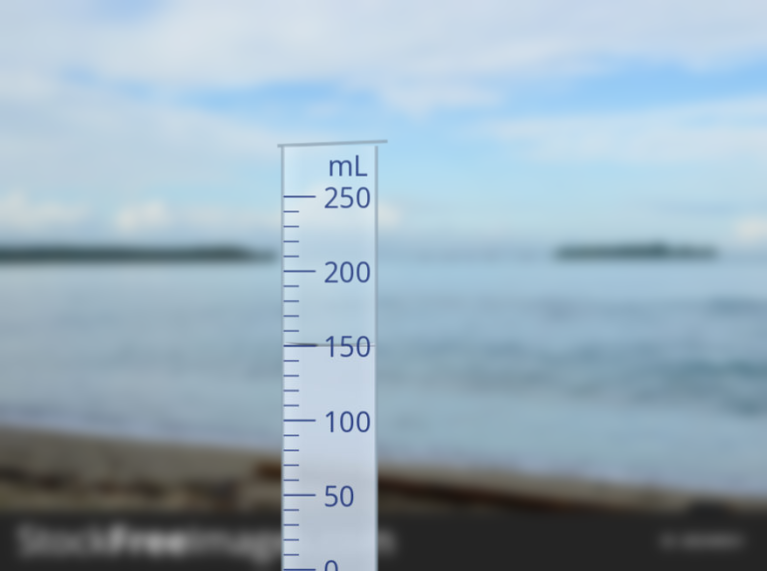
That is **150** mL
